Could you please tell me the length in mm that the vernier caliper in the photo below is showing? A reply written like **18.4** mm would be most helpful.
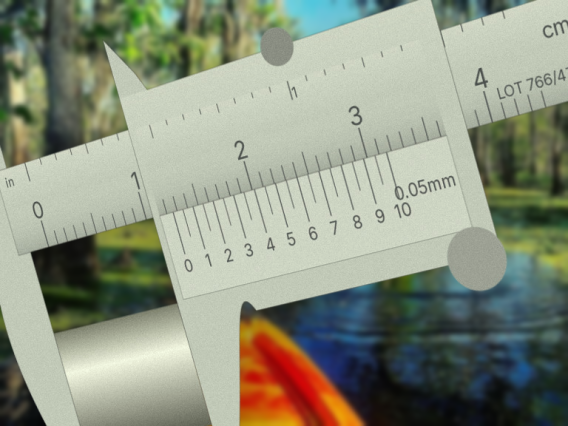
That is **12.6** mm
